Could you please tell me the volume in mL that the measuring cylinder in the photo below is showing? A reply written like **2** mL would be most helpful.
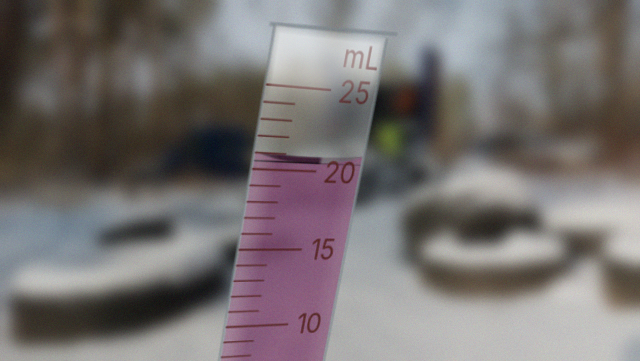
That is **20.5** mL
